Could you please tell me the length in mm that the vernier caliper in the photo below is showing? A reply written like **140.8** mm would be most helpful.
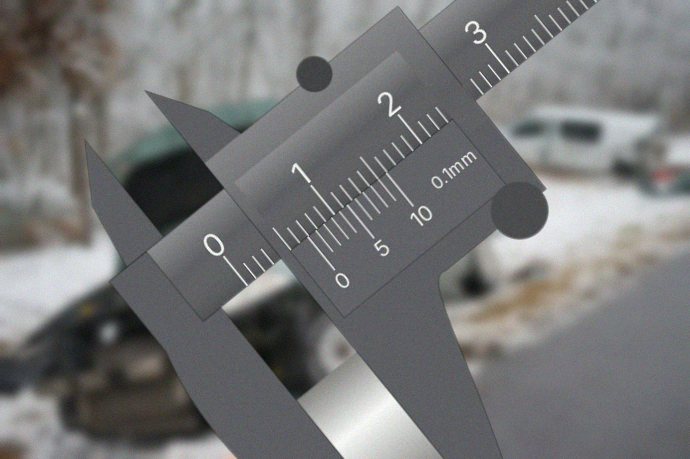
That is **6.9** mm
